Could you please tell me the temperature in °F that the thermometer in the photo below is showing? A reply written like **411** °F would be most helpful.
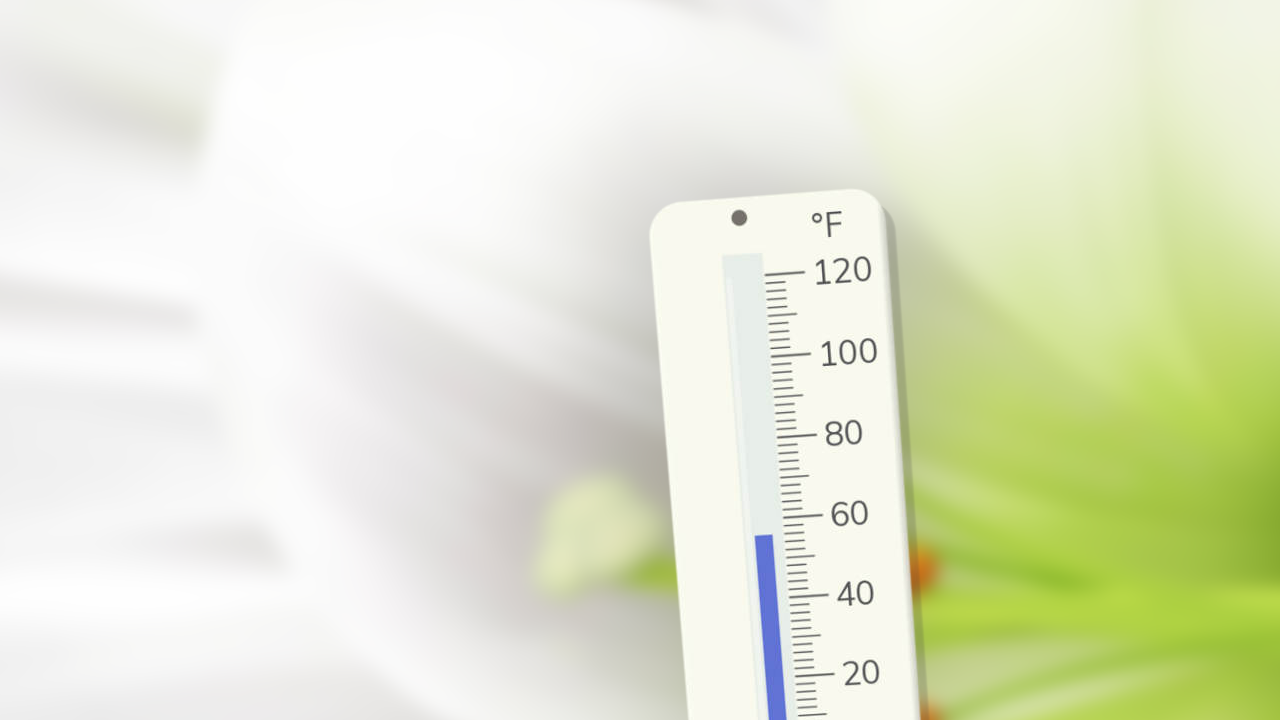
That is **56** °F
